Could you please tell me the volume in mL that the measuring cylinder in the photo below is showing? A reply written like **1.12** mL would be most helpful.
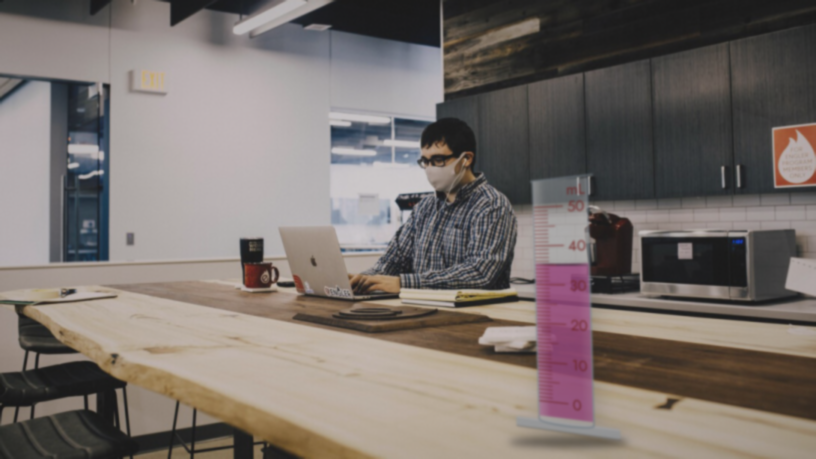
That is **35** mL
